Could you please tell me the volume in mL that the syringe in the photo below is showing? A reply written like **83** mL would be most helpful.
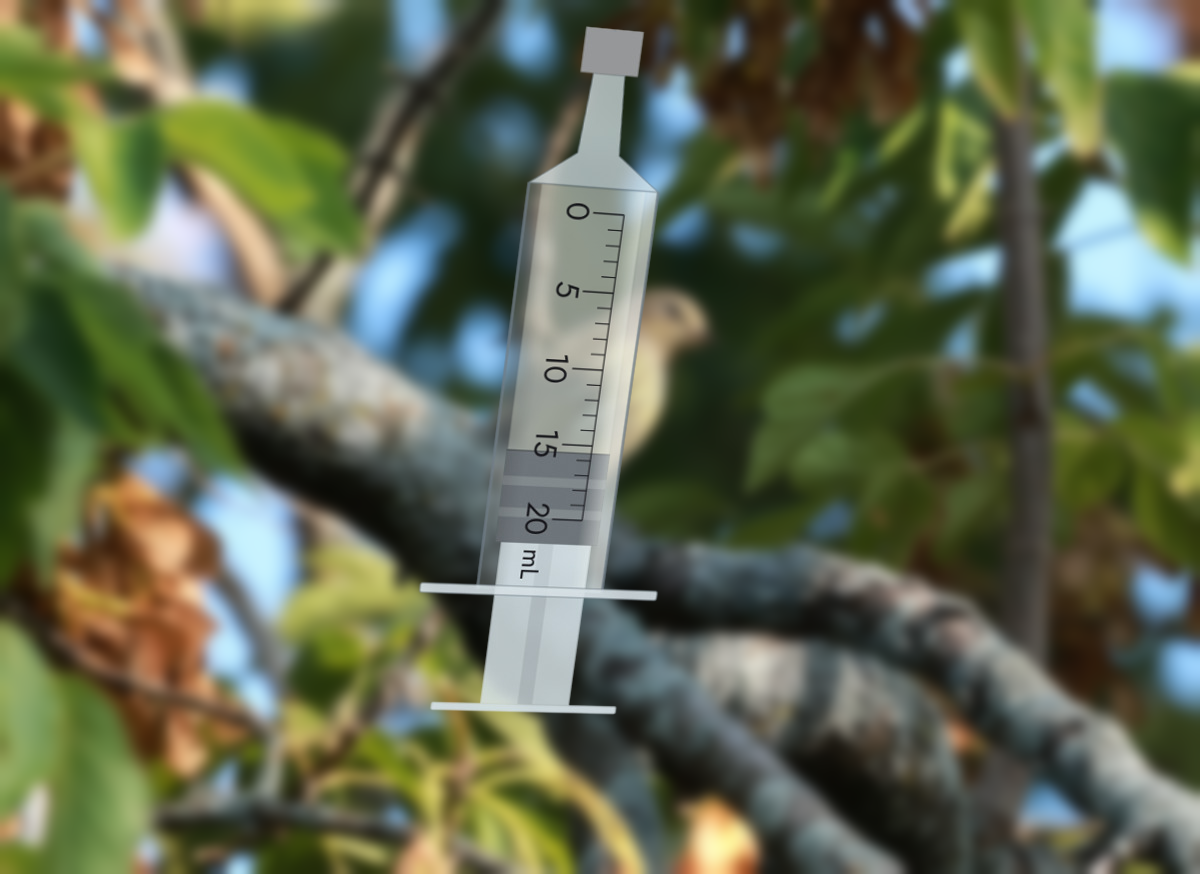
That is **15.5** mL
